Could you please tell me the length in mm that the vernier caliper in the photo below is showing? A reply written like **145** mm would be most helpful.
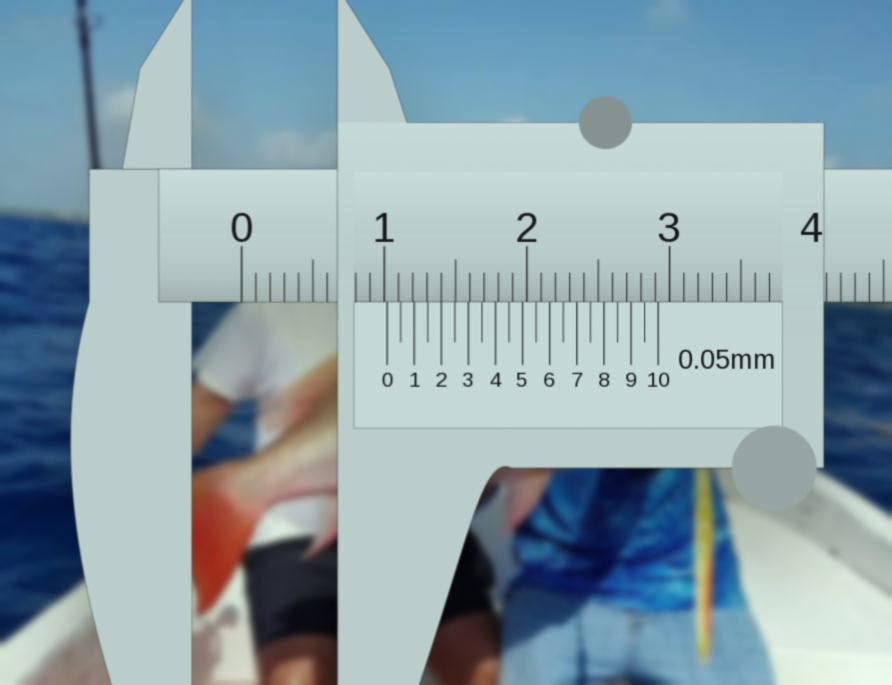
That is **10.2** mm
